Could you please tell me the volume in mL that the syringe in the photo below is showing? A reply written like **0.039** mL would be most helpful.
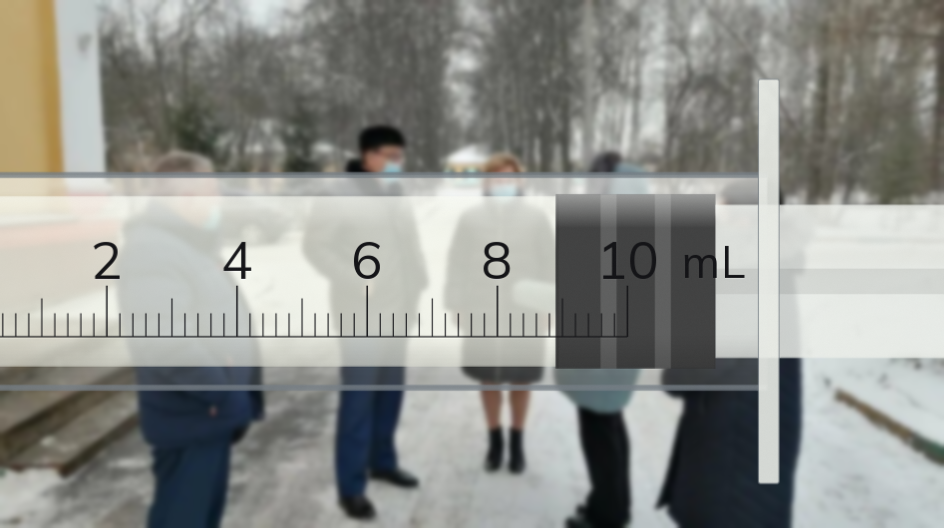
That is **8.9** mL
